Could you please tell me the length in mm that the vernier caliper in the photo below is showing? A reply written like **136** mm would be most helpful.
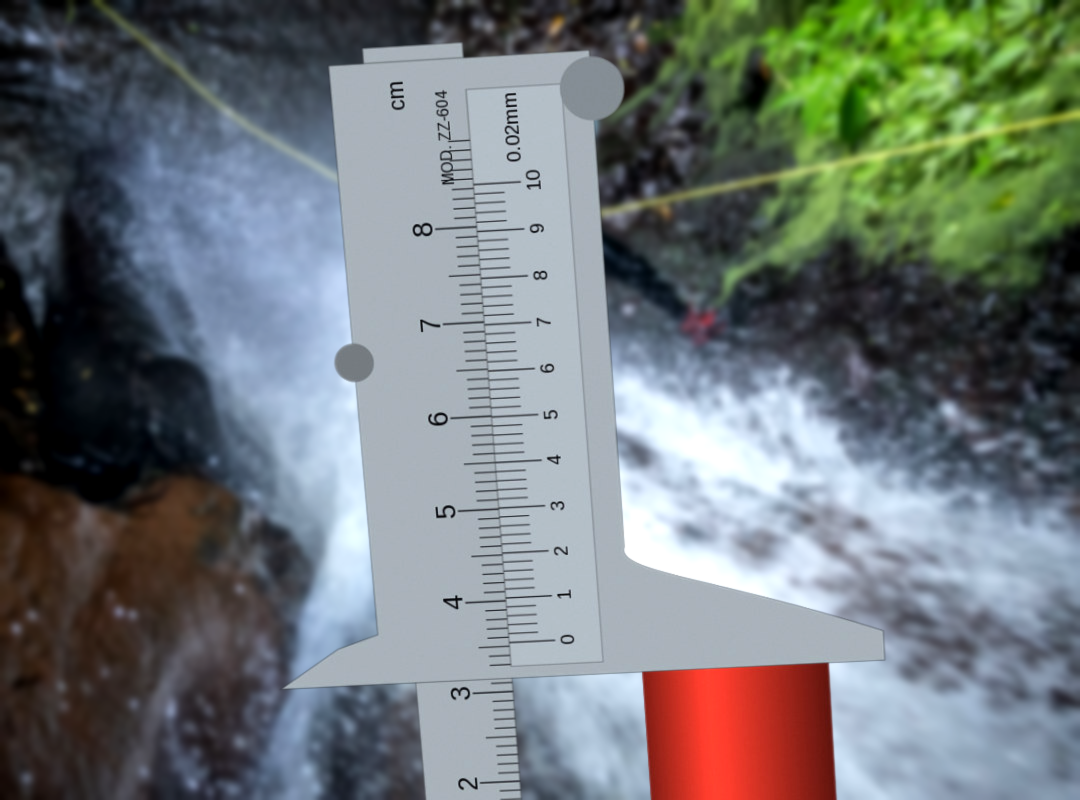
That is **35.4** mm
